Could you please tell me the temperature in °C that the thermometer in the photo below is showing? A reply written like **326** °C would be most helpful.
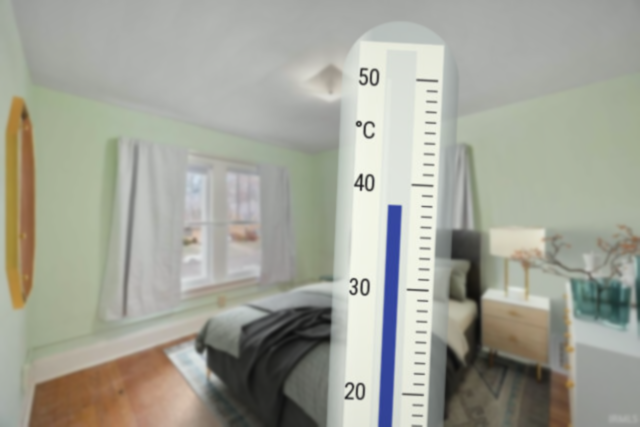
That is **38** °C
